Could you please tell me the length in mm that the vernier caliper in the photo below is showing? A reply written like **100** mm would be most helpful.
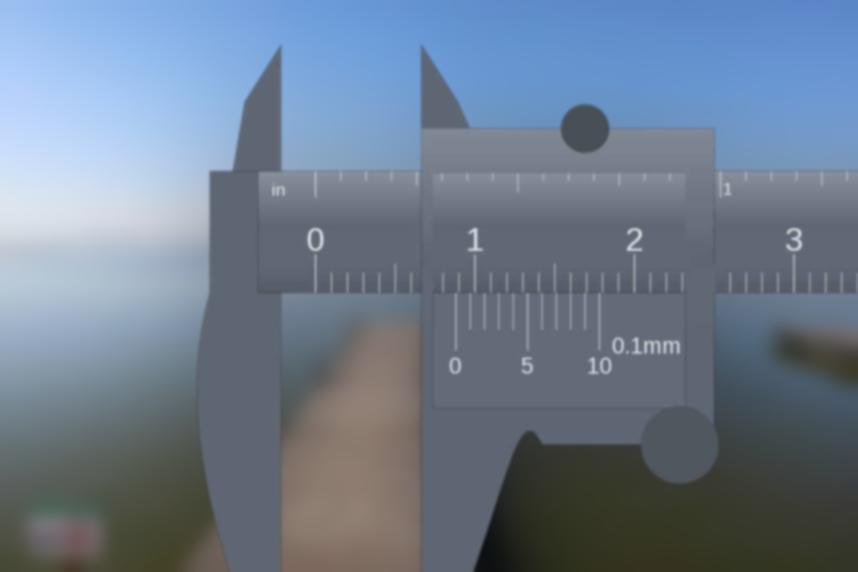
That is **8.8** mm
